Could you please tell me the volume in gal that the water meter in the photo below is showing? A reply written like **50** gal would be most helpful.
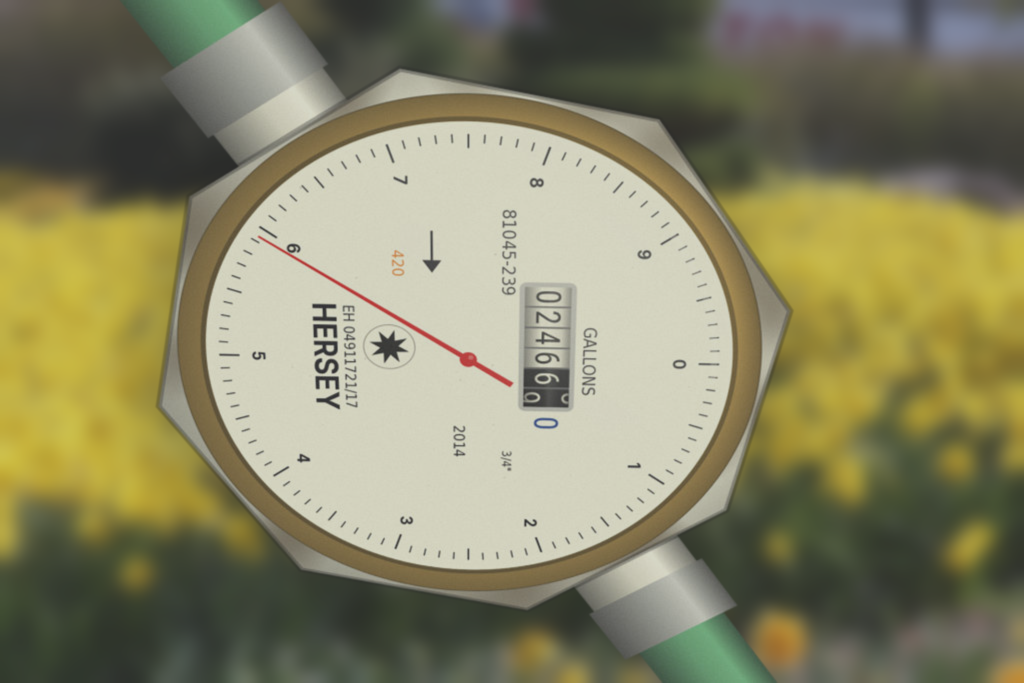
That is **246685.9** gal
